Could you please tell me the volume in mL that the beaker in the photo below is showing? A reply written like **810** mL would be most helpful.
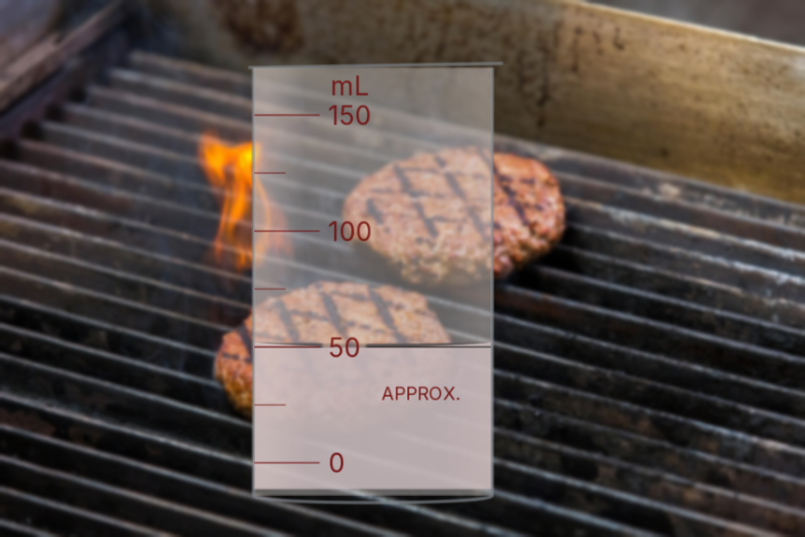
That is **50** mL
